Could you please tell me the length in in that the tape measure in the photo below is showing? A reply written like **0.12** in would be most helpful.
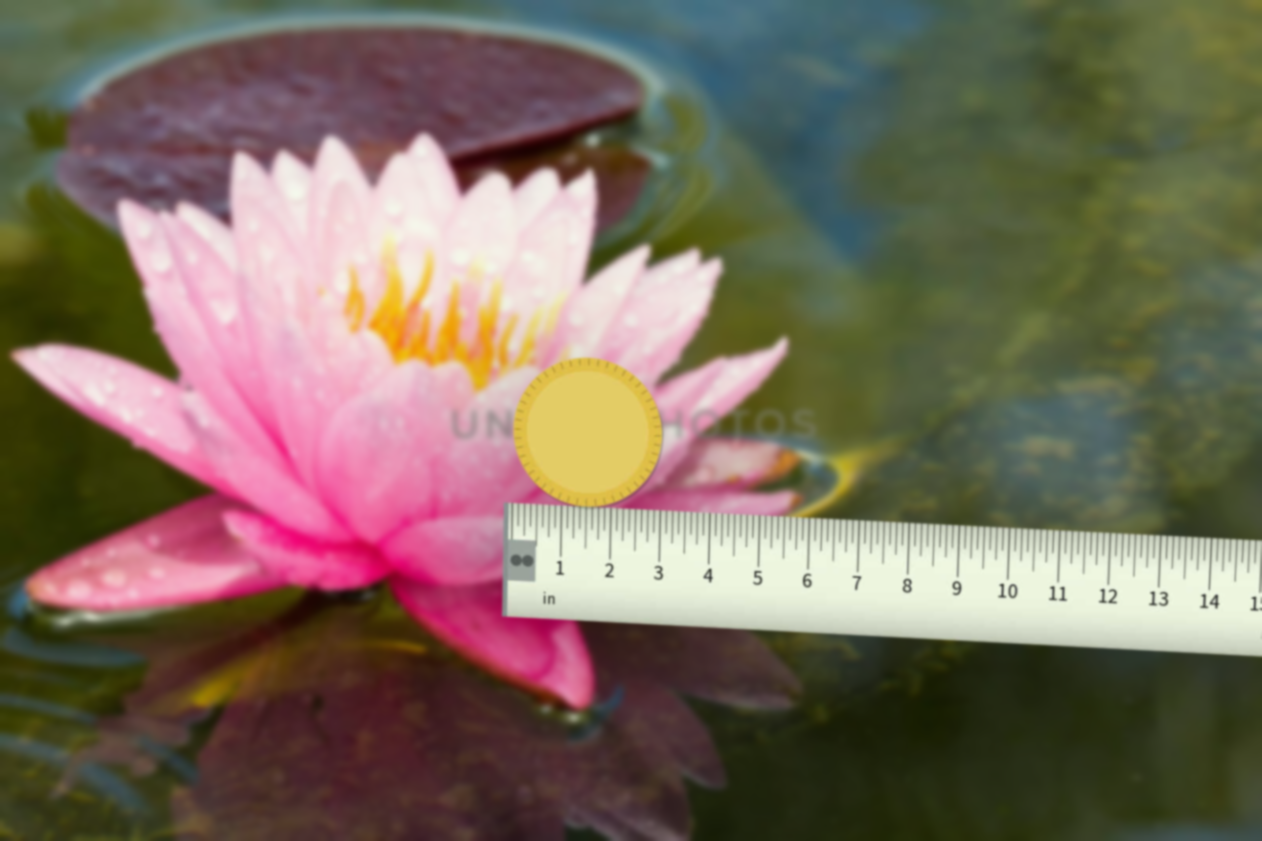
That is **3** in
